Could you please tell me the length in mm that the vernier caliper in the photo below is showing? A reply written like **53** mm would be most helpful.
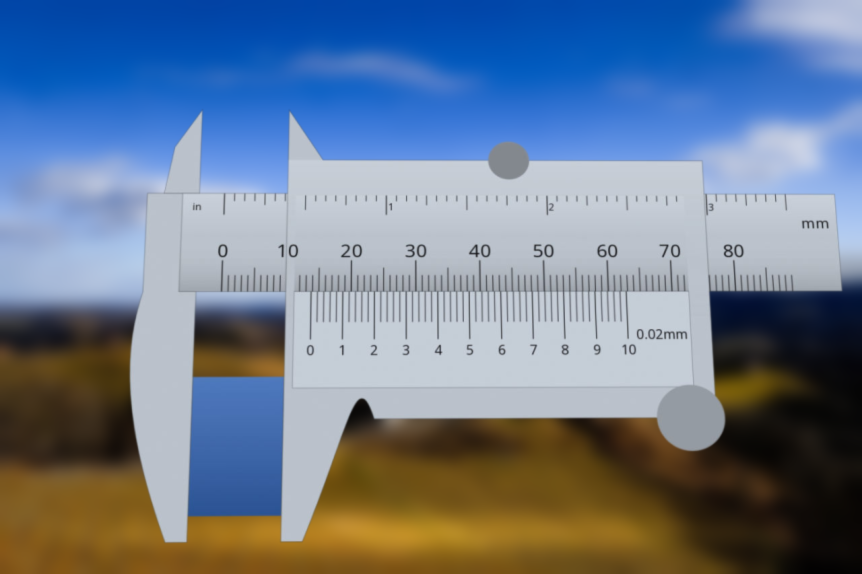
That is **13.8** mm
